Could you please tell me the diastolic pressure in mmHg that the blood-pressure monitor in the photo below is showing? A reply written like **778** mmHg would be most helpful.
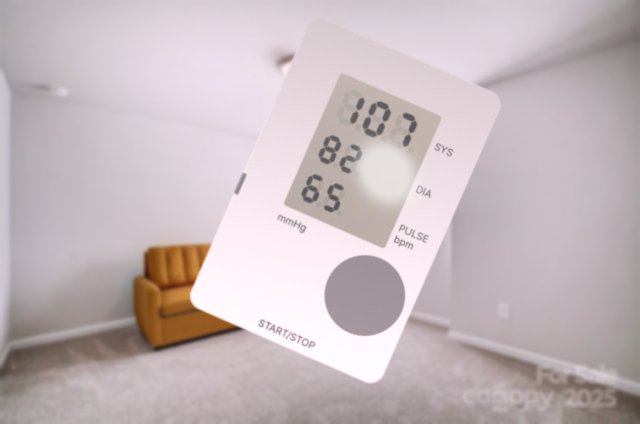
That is **82** mmHg
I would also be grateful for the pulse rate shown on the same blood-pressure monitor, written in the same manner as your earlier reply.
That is **65** bpm
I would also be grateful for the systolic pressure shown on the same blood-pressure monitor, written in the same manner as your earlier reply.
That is **107** mmHg
